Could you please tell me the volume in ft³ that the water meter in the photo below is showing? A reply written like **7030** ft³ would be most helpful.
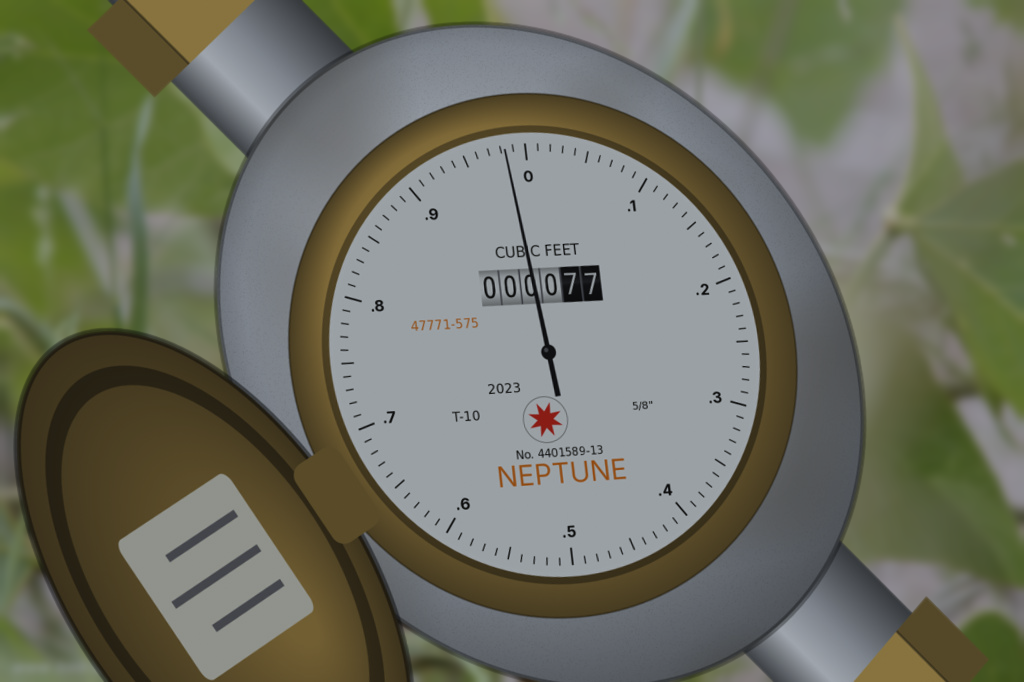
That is **76.98** ft³
